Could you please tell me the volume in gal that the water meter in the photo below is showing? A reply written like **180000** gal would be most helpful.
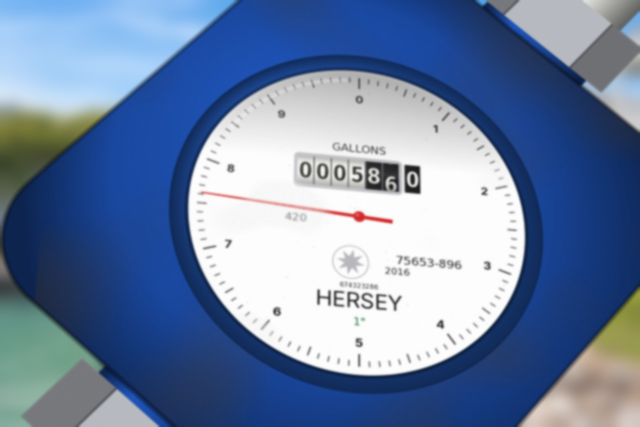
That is **5857.6** gal
